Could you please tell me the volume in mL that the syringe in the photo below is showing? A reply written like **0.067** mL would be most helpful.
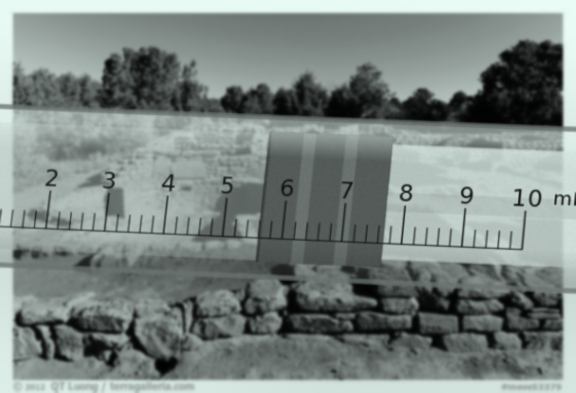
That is **5.6** mL
